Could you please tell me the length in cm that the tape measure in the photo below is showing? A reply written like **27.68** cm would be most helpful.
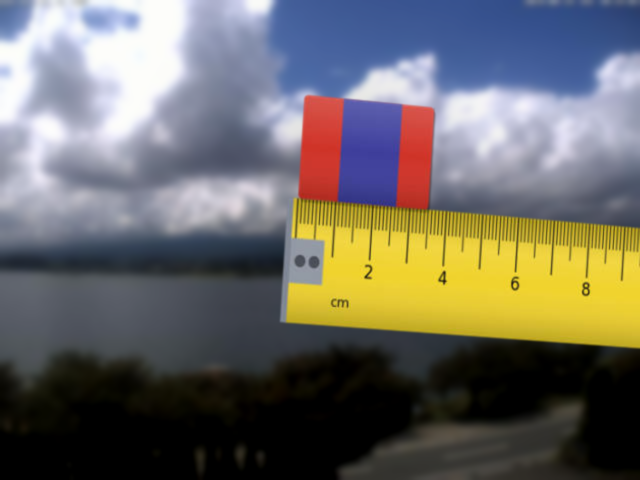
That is **3.5** cm
